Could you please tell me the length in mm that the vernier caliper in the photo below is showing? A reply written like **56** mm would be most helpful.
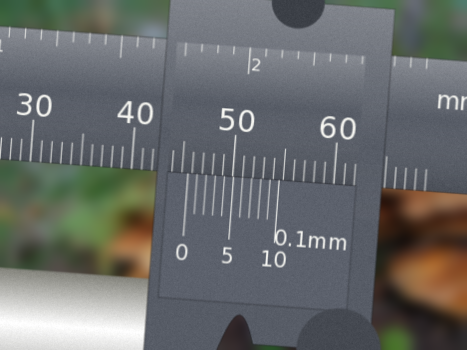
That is **45.6** mm
